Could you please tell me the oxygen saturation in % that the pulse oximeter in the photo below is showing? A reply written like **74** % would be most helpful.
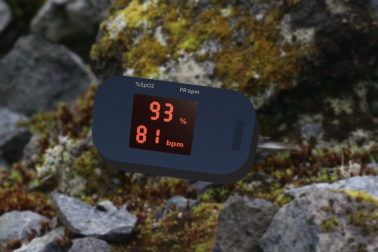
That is **93** %
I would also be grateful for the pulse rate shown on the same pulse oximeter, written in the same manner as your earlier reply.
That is **81** bpm
